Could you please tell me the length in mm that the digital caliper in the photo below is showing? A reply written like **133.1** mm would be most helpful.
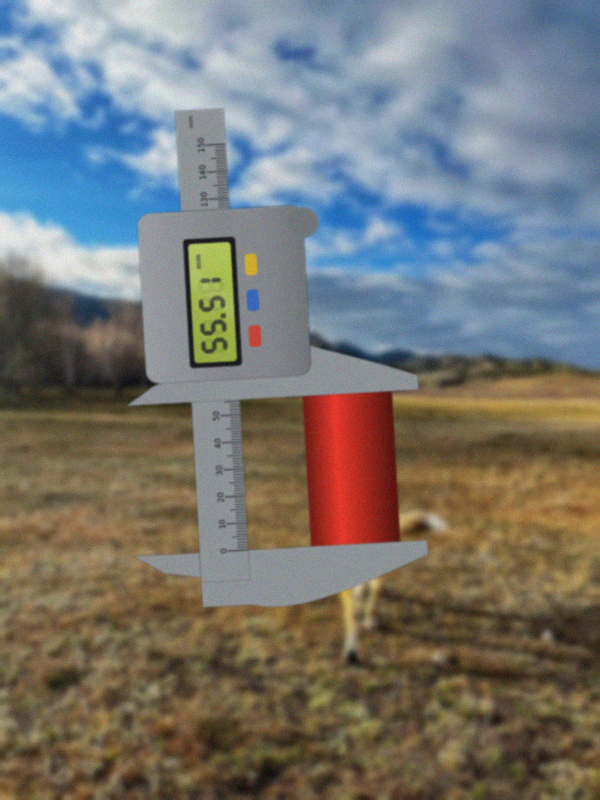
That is **55.51** mm
